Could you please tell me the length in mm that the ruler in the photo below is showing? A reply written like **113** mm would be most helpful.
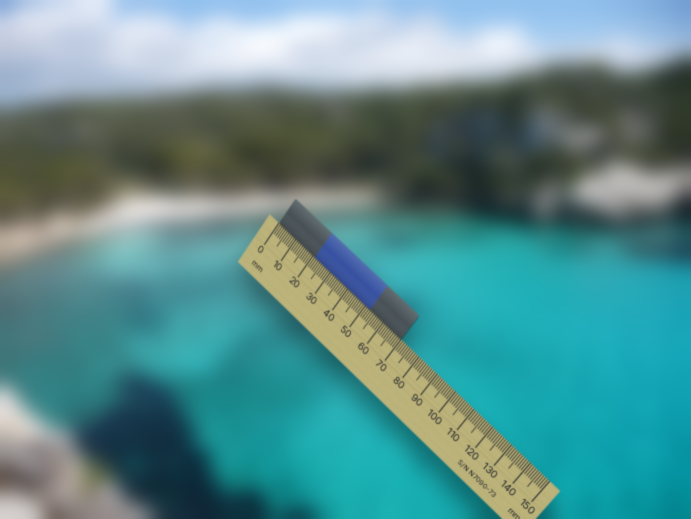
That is **70** mm
